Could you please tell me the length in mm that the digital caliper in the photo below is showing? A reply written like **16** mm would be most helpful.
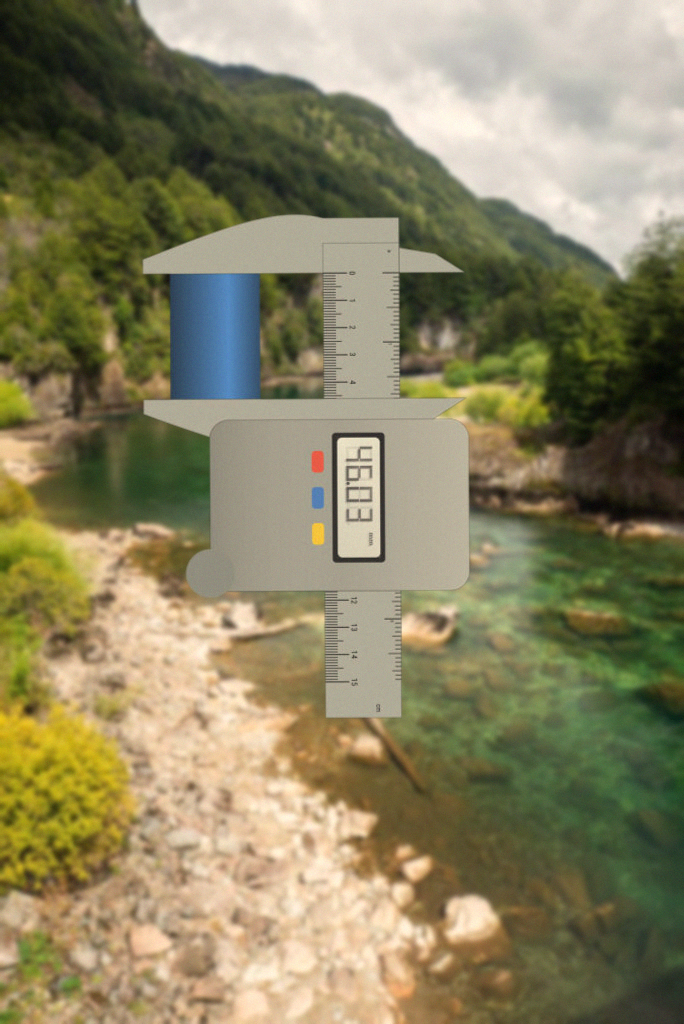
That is **46.03** mm
